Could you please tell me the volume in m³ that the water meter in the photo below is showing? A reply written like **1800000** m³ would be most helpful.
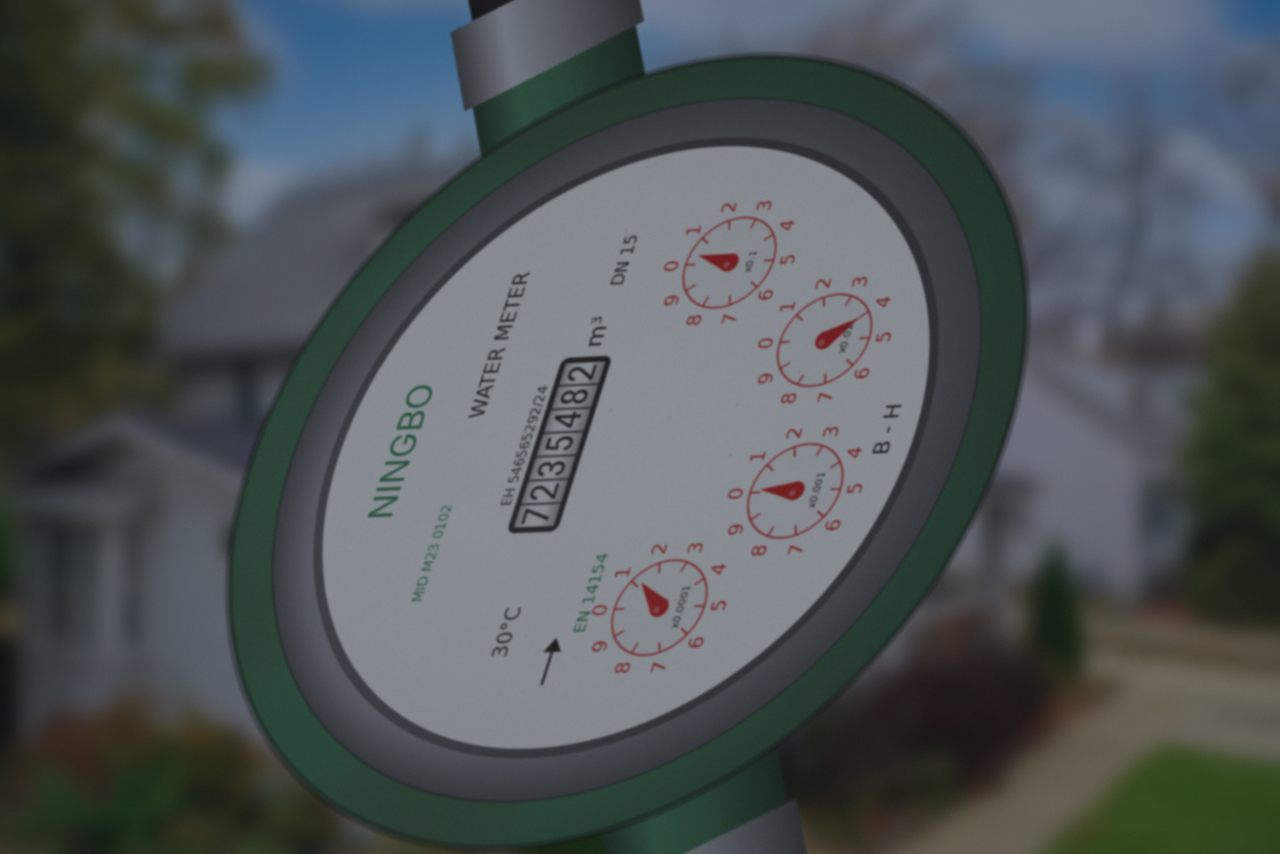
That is **7235482.0401** m³
